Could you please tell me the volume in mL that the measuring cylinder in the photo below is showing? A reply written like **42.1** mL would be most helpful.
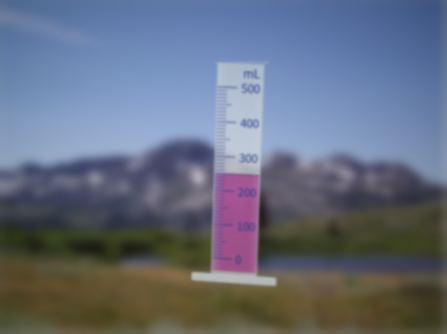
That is **250** mL
